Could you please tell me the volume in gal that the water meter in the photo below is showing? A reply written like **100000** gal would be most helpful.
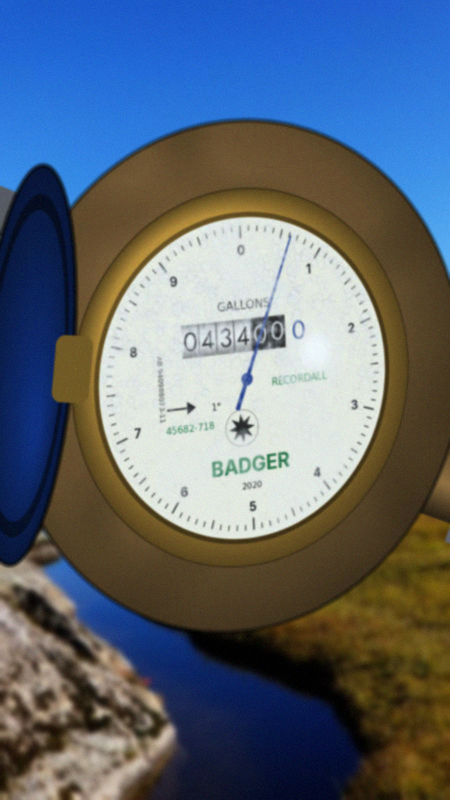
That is **434000.6** gal
